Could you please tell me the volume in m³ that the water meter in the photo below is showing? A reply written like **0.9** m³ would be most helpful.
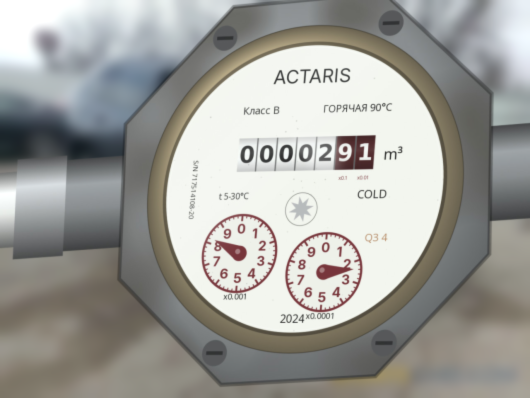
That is **2.9182** m³
